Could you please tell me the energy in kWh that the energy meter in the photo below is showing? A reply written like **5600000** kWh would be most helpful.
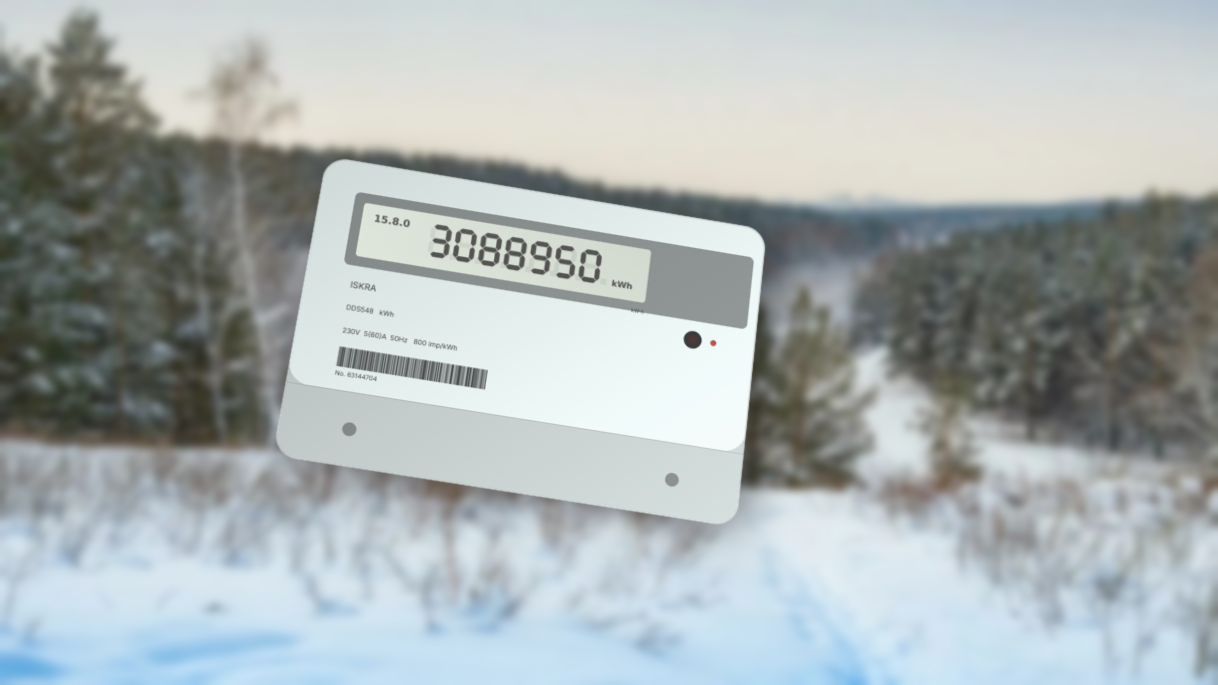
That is **3088950** kWh
